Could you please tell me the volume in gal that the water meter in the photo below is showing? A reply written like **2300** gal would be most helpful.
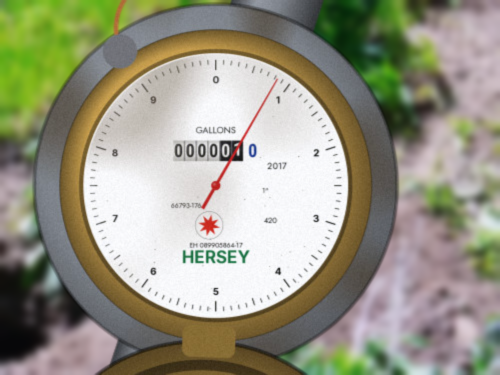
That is **10.8** gal
